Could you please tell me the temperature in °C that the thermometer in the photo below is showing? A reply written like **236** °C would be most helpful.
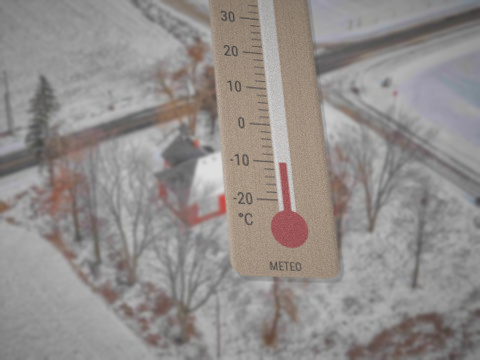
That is **-10** °C
